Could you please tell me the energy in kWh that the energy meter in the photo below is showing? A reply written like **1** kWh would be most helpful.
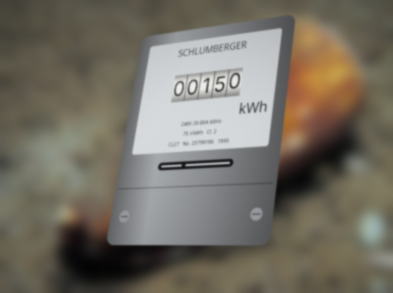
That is **150** kWh
